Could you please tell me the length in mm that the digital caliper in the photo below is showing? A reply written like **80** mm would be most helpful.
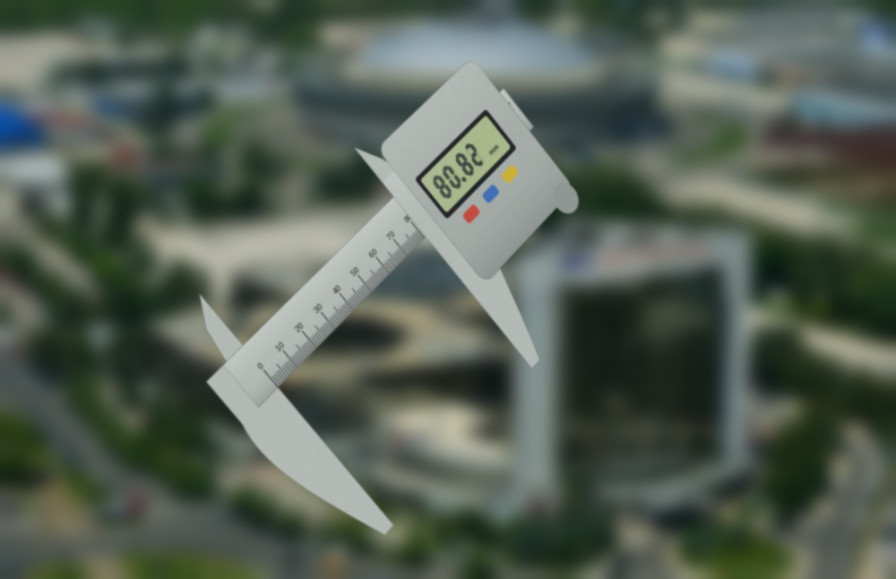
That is **80.82** mm
